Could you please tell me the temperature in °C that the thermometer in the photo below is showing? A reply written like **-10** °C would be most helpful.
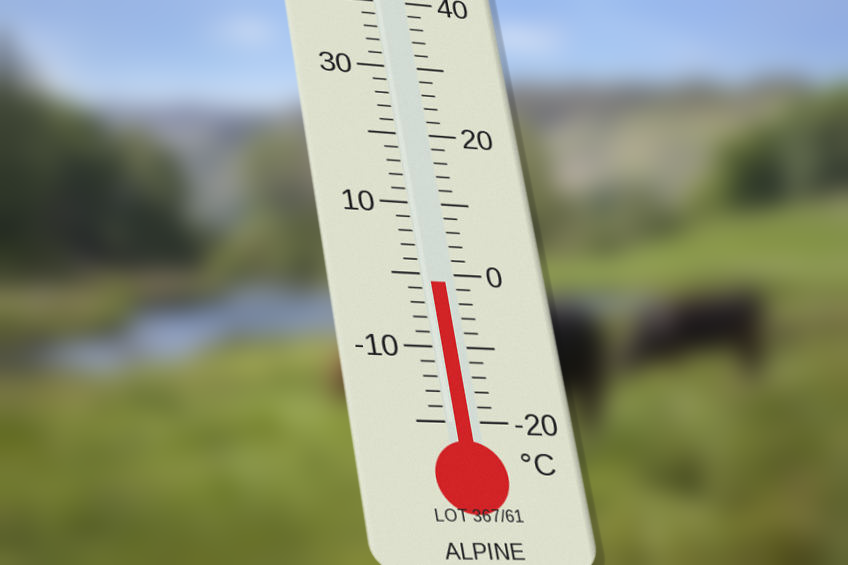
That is **-1** °C
